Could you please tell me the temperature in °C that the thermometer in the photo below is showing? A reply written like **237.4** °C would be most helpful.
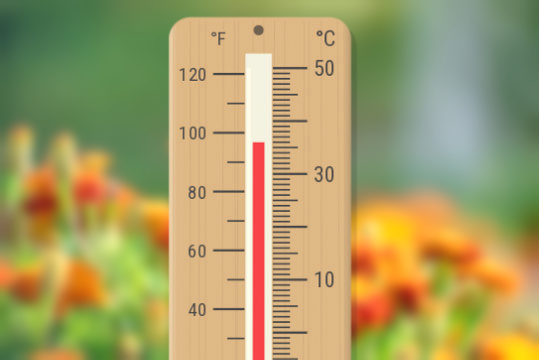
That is **36** °C
